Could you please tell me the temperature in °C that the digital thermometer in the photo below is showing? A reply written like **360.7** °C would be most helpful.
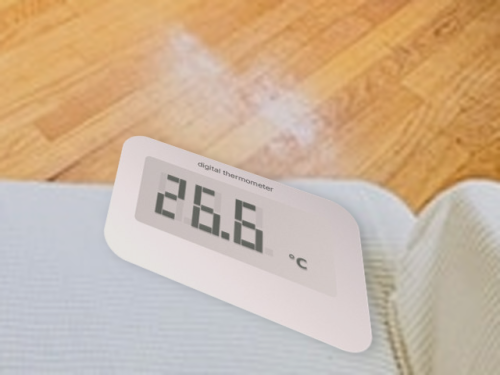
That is **26.6** °C
